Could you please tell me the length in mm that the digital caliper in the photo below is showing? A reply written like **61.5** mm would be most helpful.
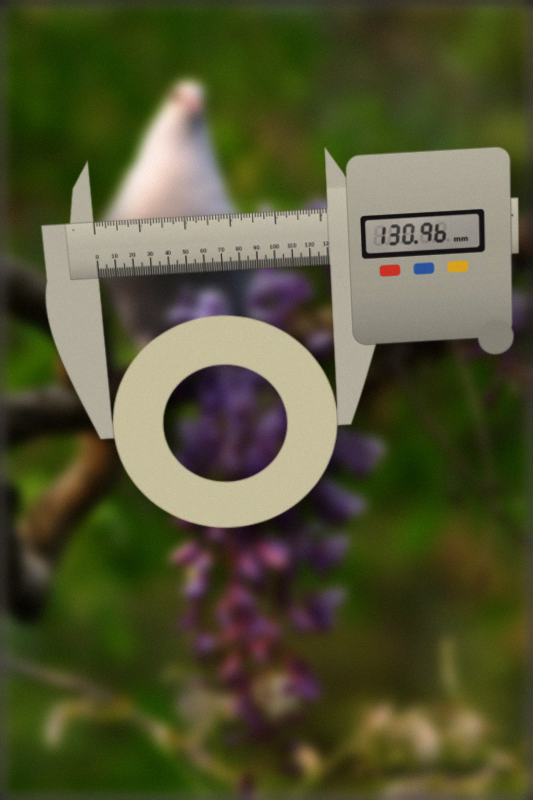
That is **130.96** mm
